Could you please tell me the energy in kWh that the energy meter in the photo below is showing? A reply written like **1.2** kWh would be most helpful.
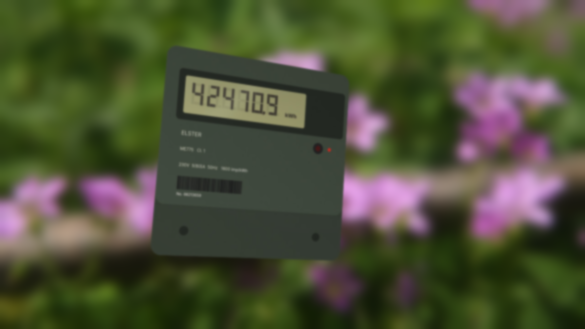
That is **42470.9** kWh
